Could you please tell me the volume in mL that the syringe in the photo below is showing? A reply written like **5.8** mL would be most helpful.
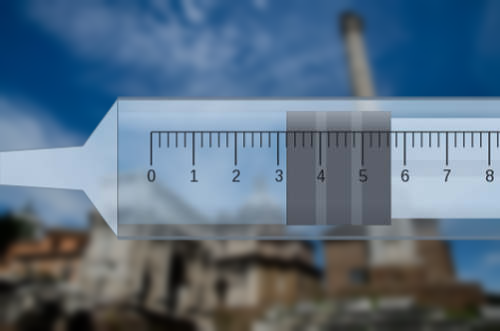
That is **3.2** mL
